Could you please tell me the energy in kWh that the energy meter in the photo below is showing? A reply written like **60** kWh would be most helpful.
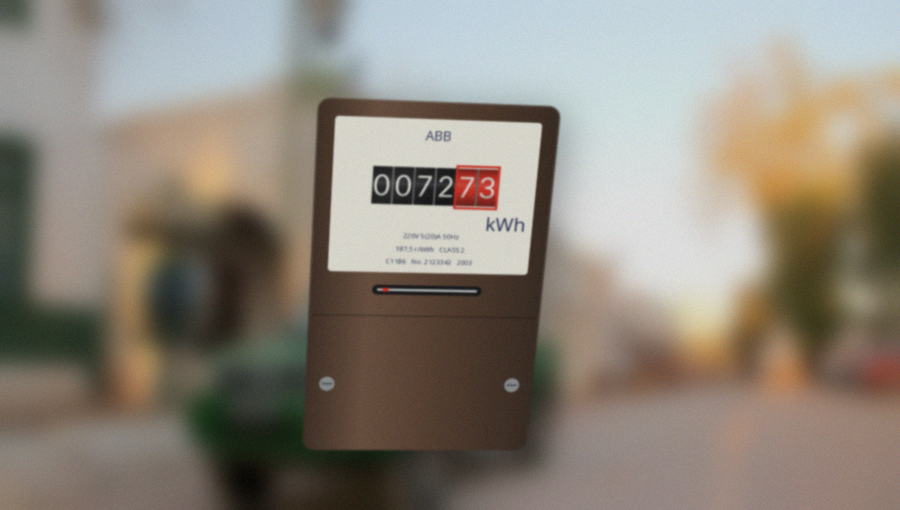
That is **72.73** kWh
